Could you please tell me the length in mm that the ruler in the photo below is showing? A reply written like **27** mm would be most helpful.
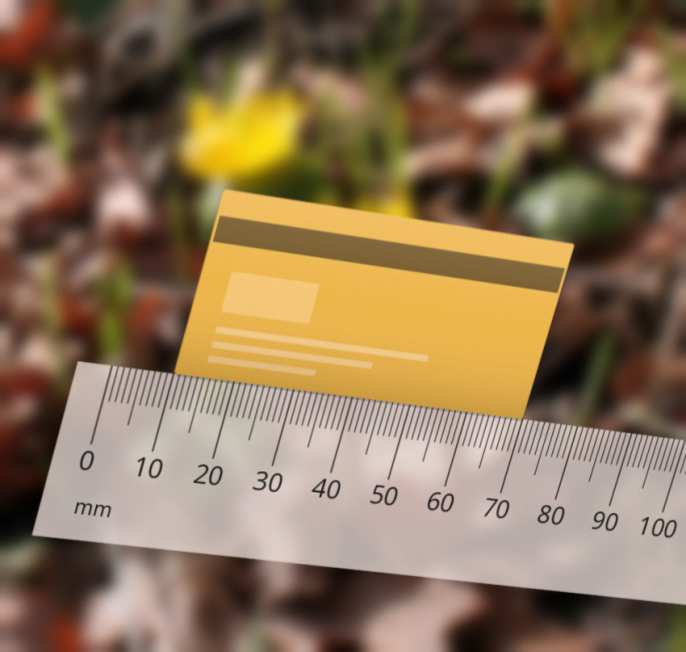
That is **60** mm
